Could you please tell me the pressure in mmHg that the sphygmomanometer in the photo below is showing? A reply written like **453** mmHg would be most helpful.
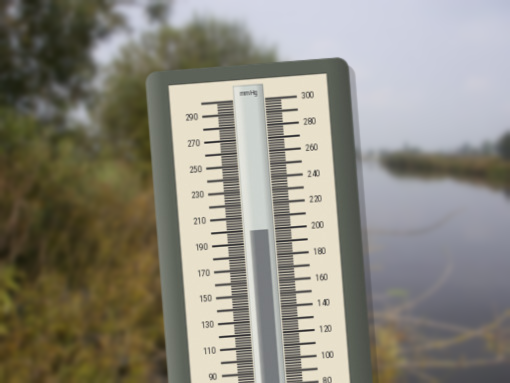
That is **200** mmHg
